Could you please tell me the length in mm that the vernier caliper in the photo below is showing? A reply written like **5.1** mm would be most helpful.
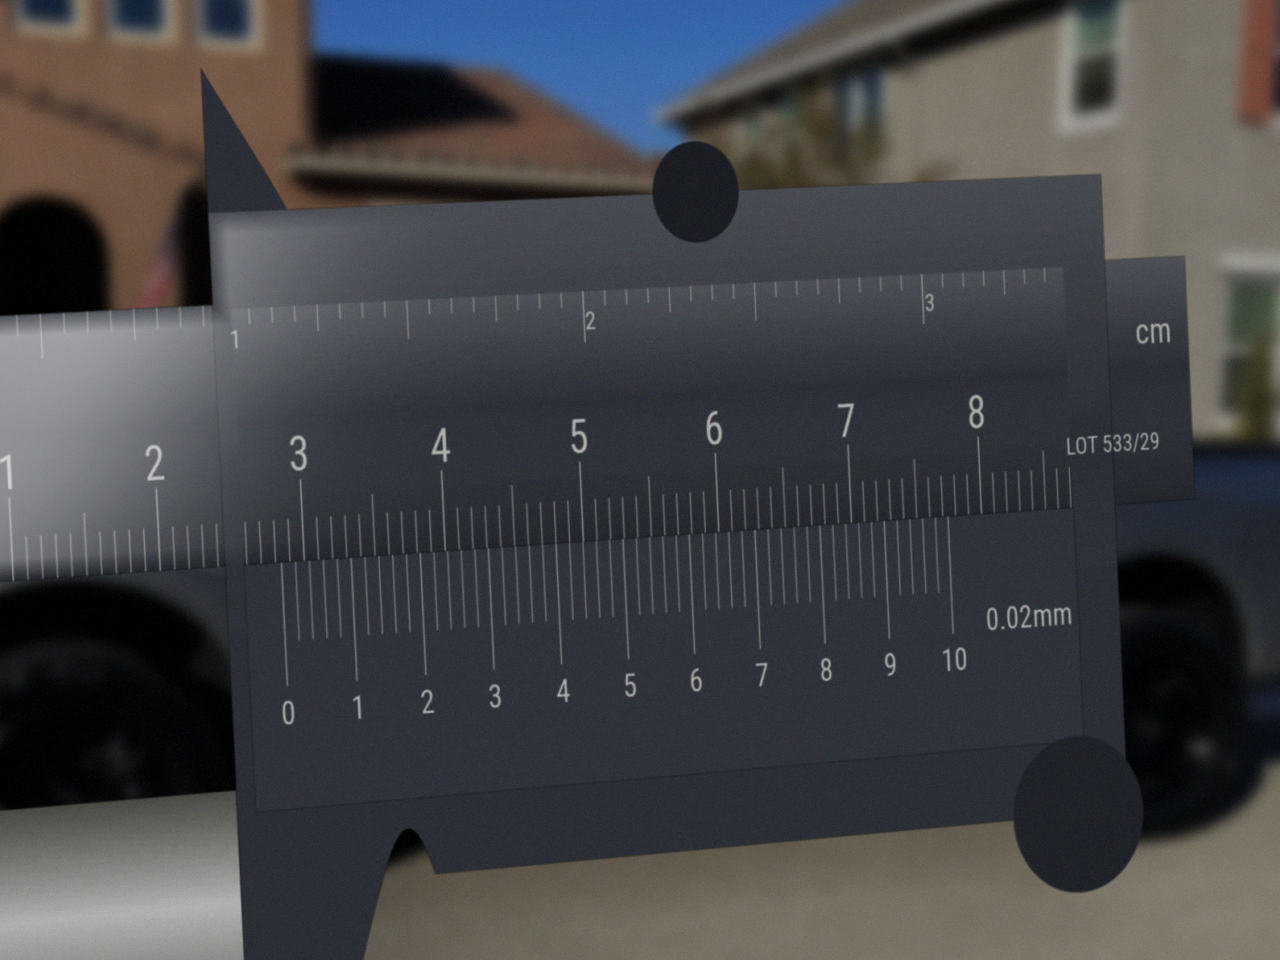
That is **28.4** mm
